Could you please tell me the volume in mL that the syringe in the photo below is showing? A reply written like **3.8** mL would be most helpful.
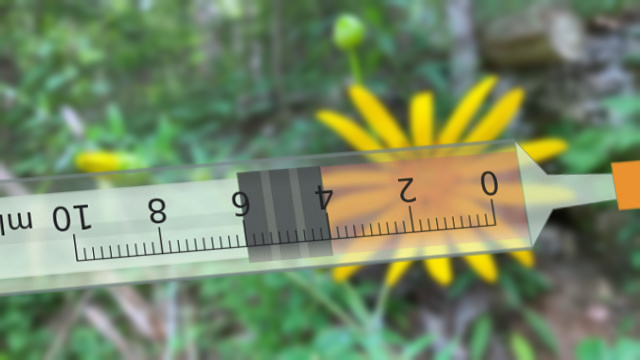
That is **4** mL
